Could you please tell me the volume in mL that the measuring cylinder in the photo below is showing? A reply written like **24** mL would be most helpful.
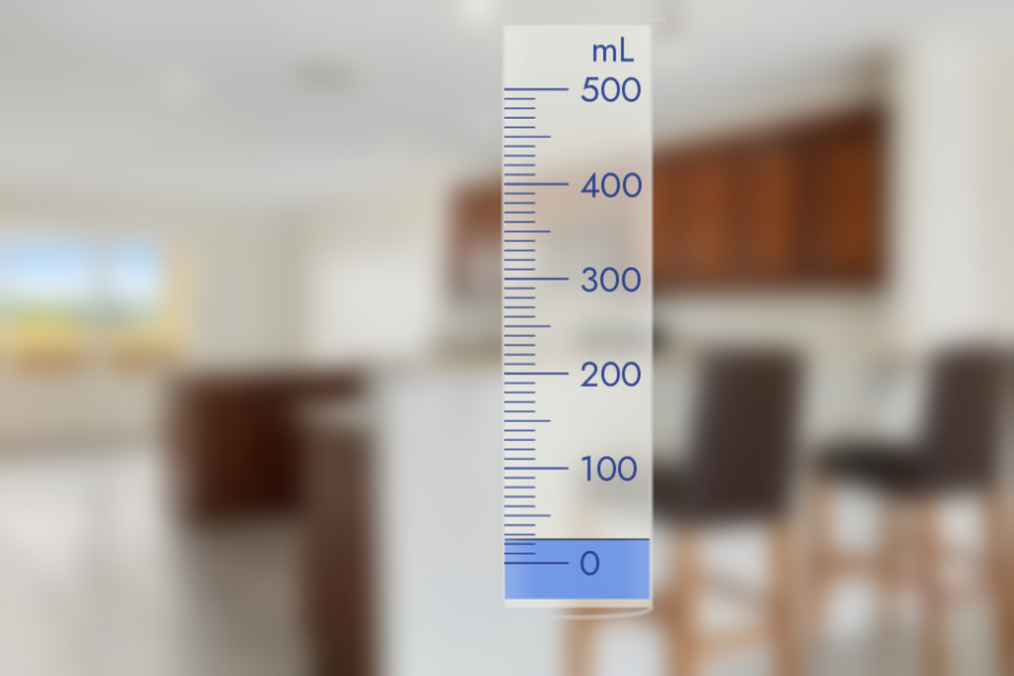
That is **25** mL
